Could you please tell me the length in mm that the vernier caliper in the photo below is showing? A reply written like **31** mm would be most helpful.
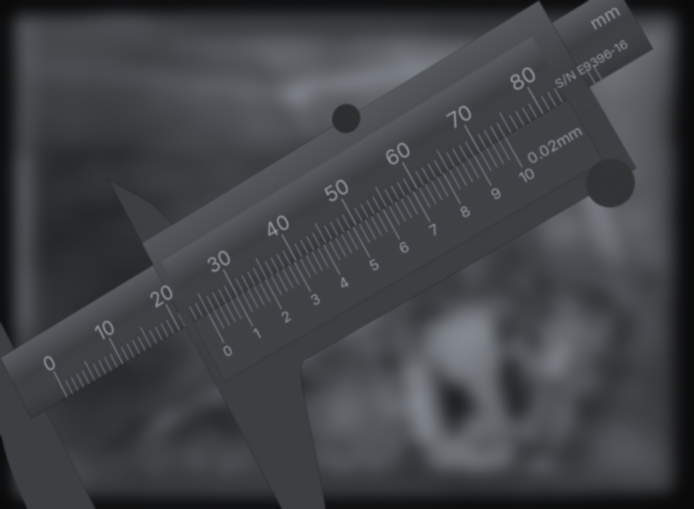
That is **25.0** mm
